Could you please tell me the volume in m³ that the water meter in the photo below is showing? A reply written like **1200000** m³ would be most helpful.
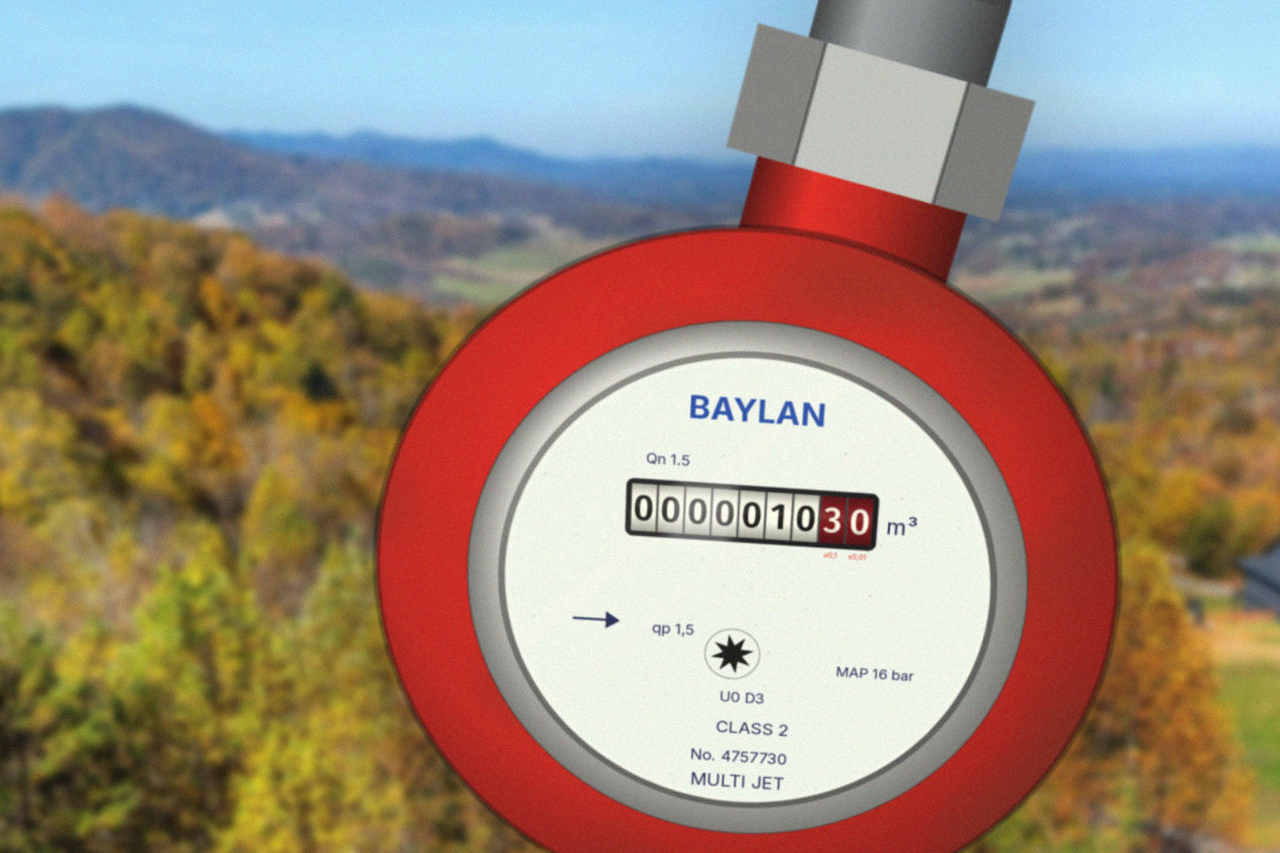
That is **10.30** m³
